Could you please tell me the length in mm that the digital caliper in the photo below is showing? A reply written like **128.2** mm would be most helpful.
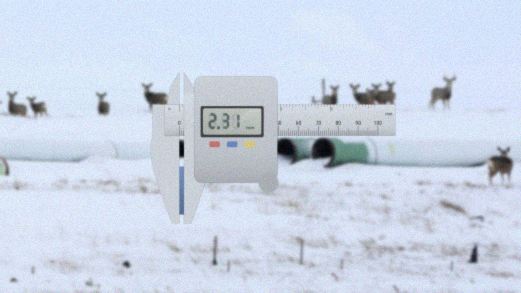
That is **2.31** mm
